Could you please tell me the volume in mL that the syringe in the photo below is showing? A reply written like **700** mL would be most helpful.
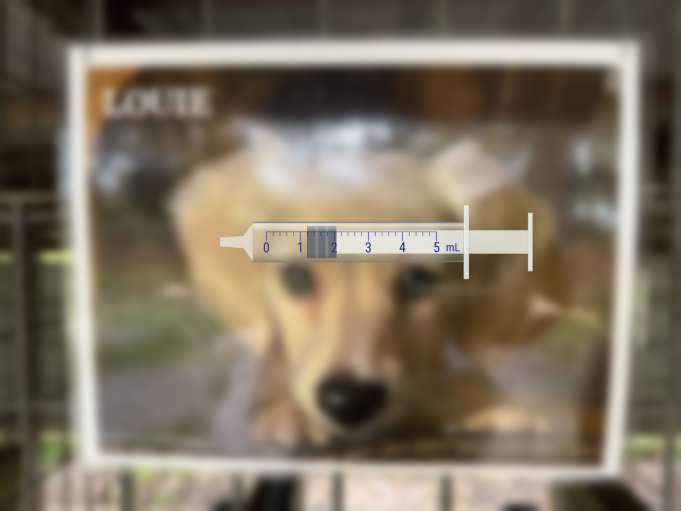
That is **1.2** mL
